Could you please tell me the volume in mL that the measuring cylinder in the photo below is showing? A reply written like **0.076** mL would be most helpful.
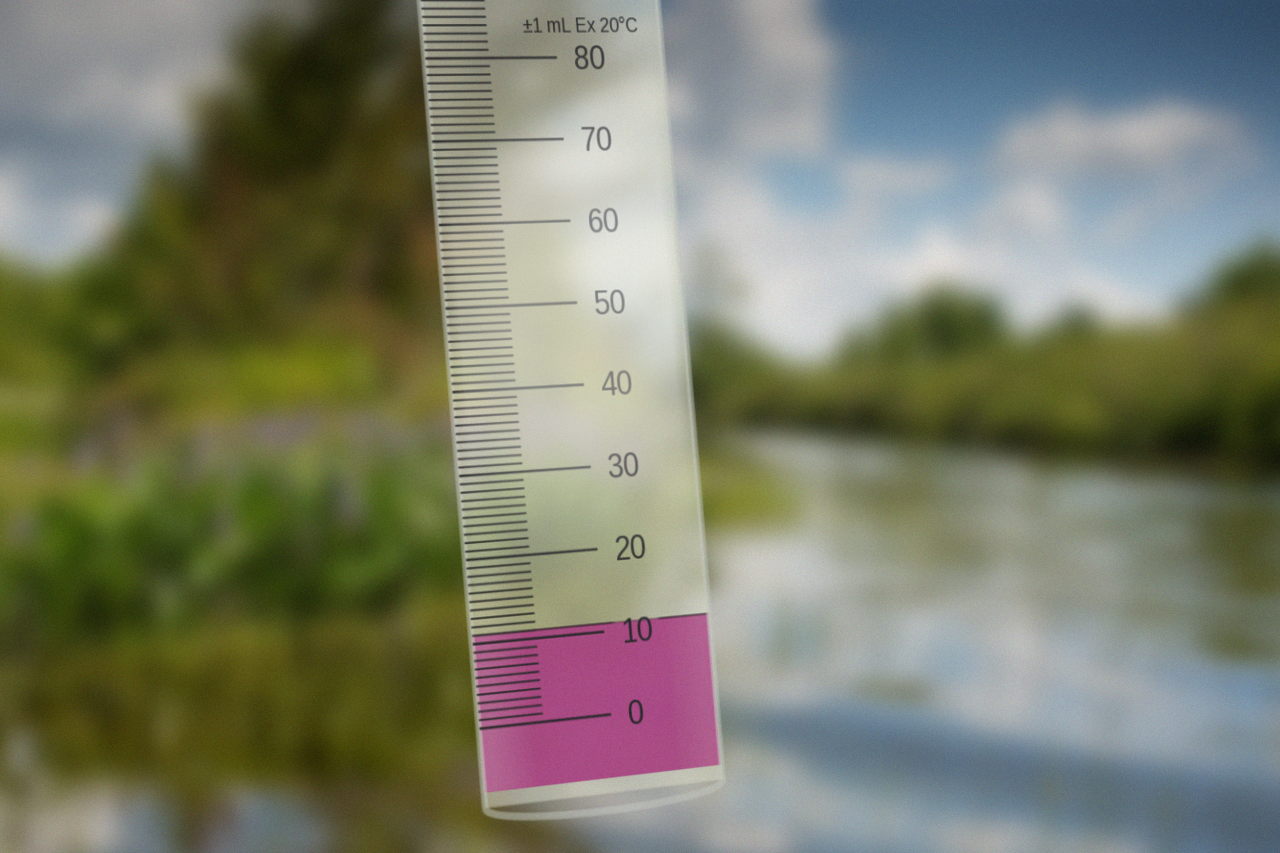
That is **11** mL
